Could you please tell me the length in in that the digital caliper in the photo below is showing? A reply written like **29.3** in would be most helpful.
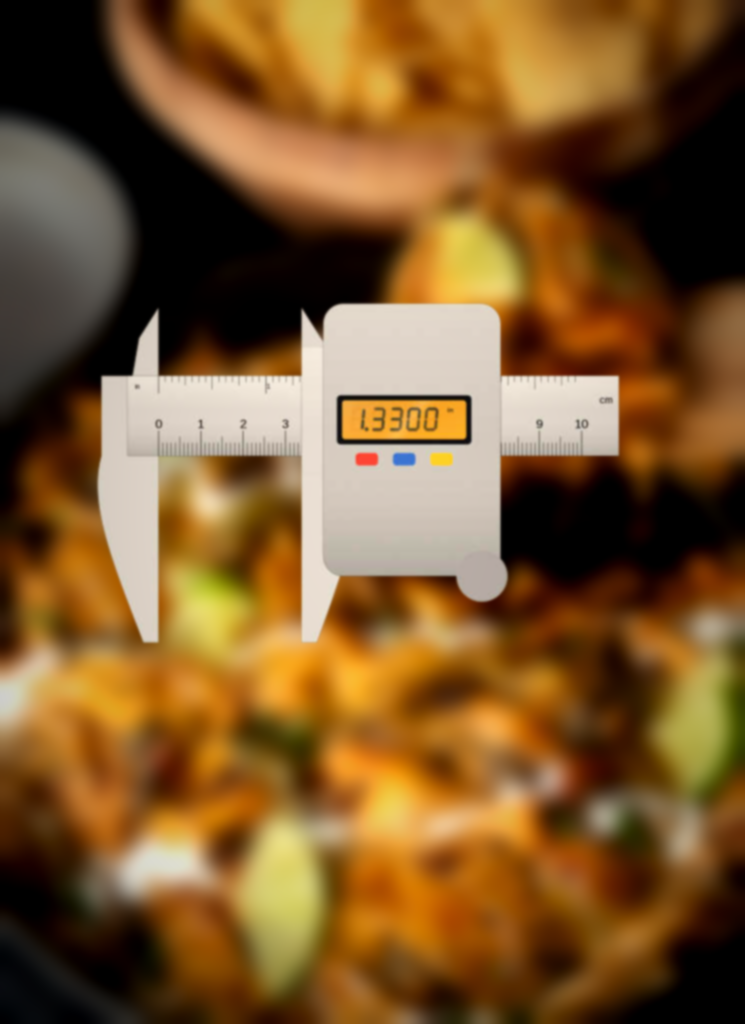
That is **1.3300** in
